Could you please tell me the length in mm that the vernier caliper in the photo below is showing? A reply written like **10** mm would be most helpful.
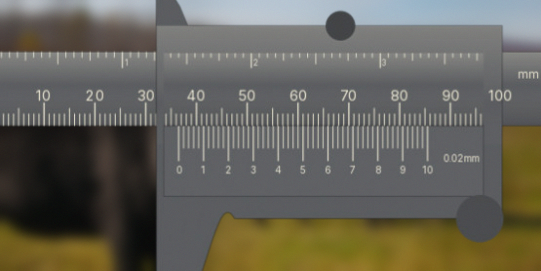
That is **36.5** mm
